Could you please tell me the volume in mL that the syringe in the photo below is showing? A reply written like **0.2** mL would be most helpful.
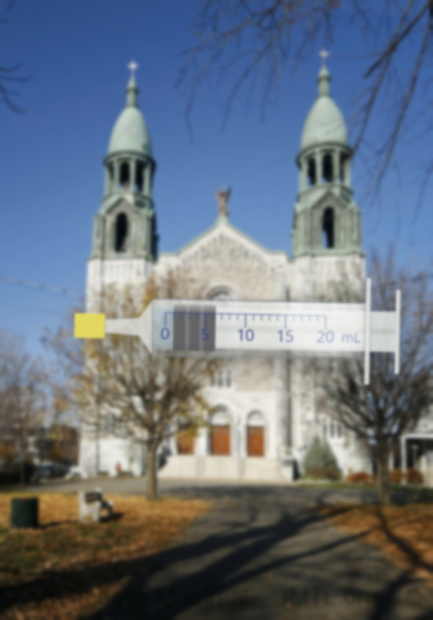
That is **1** mL
